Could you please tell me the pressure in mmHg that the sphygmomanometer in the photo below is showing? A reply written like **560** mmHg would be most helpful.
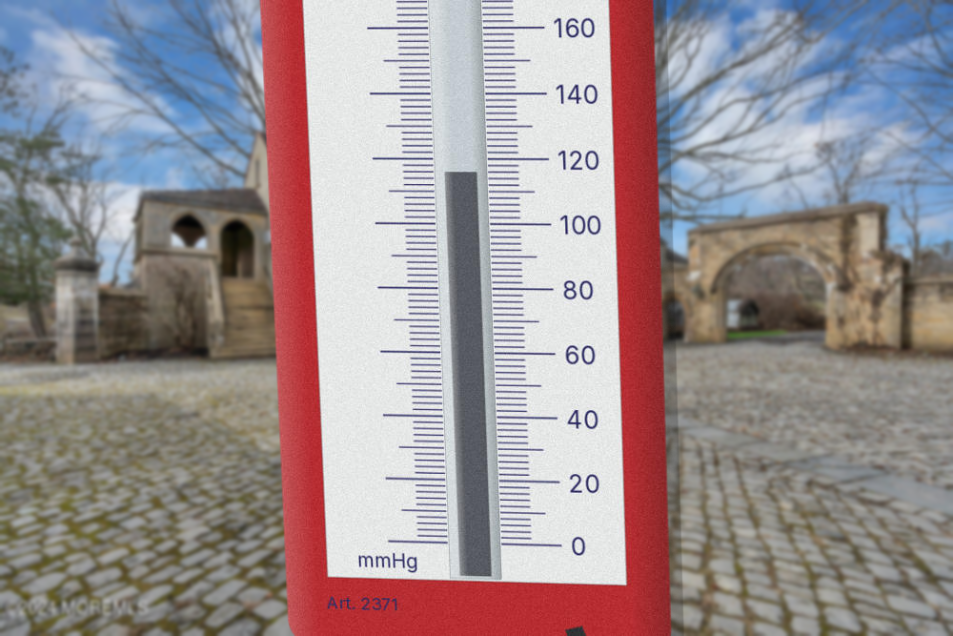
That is **116** mmHg
